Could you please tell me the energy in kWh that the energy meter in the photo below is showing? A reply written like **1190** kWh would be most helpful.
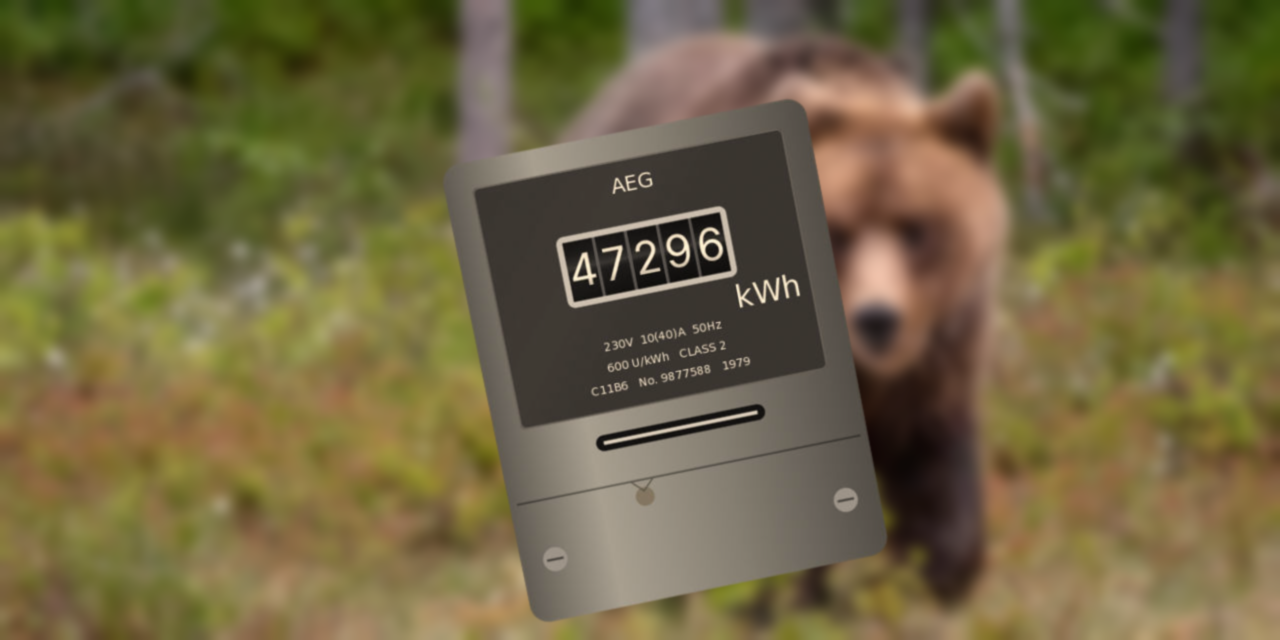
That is **47296** kWh
